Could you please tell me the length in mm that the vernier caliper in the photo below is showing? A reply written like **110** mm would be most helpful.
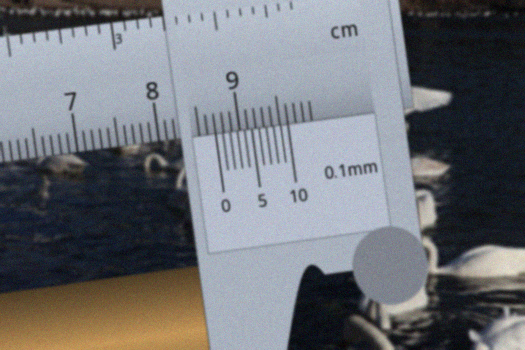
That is **87.0** mm
